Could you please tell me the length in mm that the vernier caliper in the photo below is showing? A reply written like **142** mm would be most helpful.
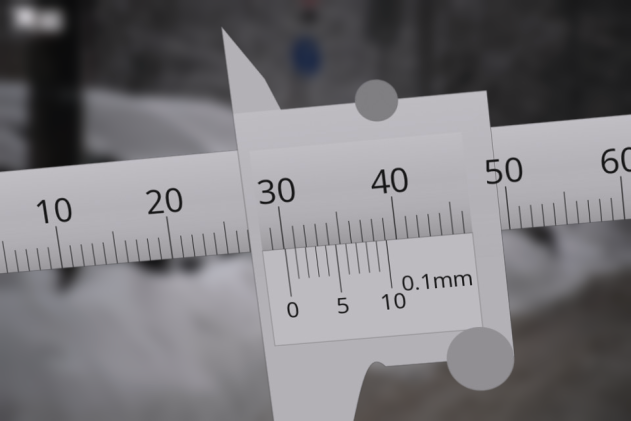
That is **30.1** mm
